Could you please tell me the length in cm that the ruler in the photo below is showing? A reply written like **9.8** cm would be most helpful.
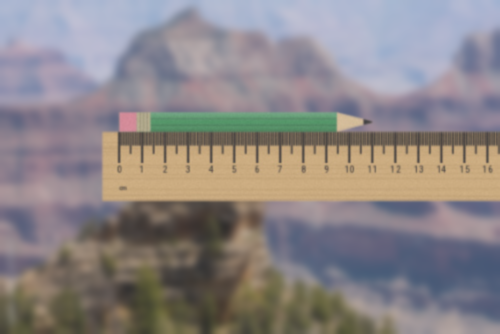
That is **11** cm
